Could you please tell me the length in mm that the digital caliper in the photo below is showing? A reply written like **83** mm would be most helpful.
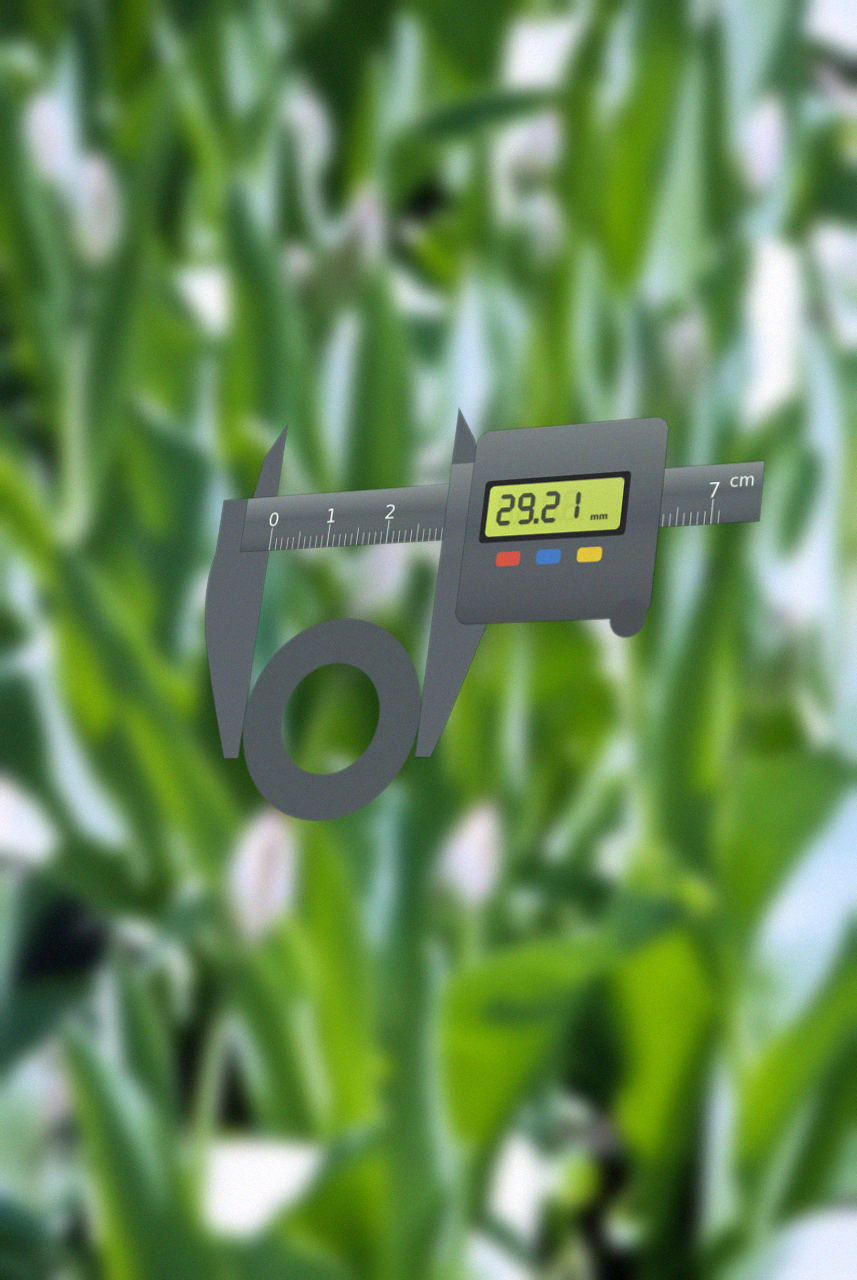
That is **29.21** mm
